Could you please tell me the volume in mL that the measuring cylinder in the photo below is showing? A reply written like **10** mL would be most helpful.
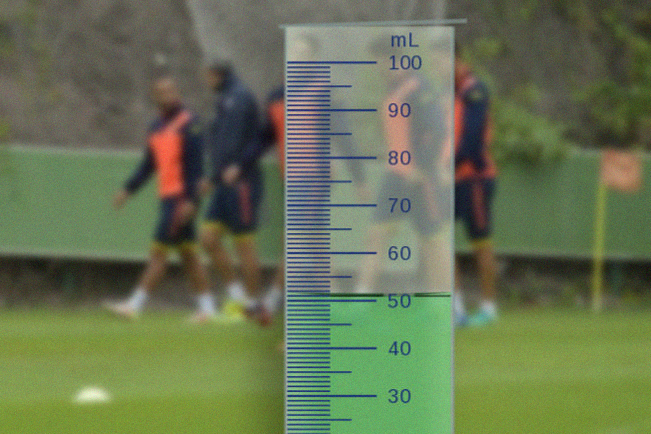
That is **51** mL
